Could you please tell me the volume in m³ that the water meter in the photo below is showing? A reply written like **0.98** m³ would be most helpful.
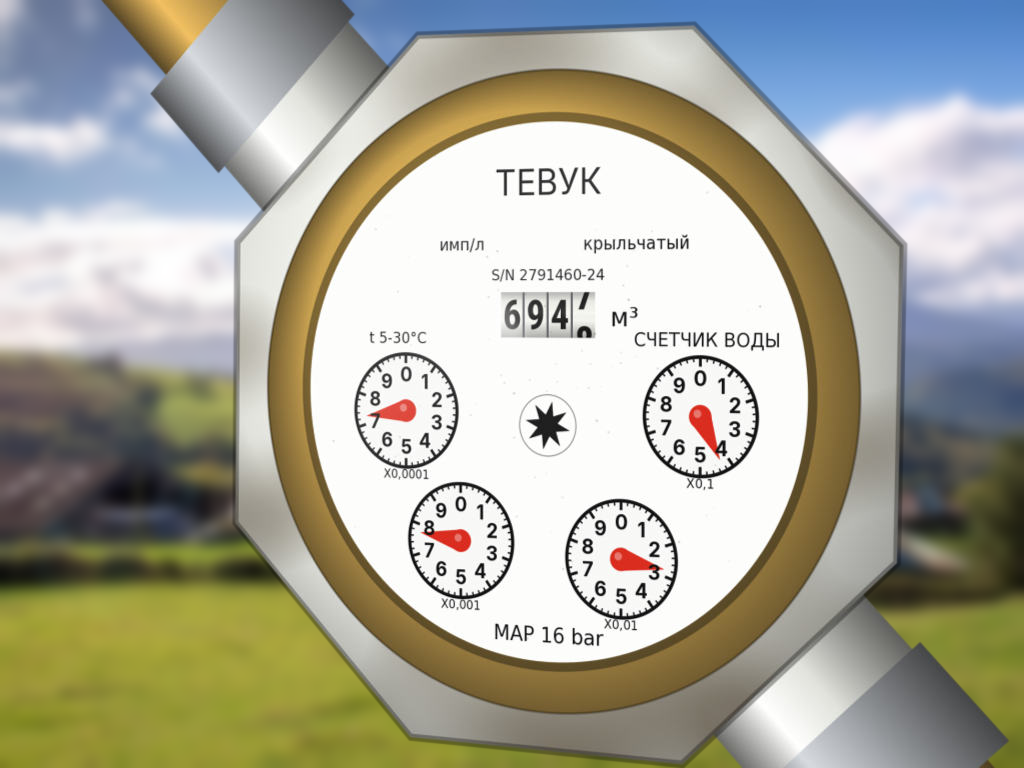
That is **6947.4277** m³
